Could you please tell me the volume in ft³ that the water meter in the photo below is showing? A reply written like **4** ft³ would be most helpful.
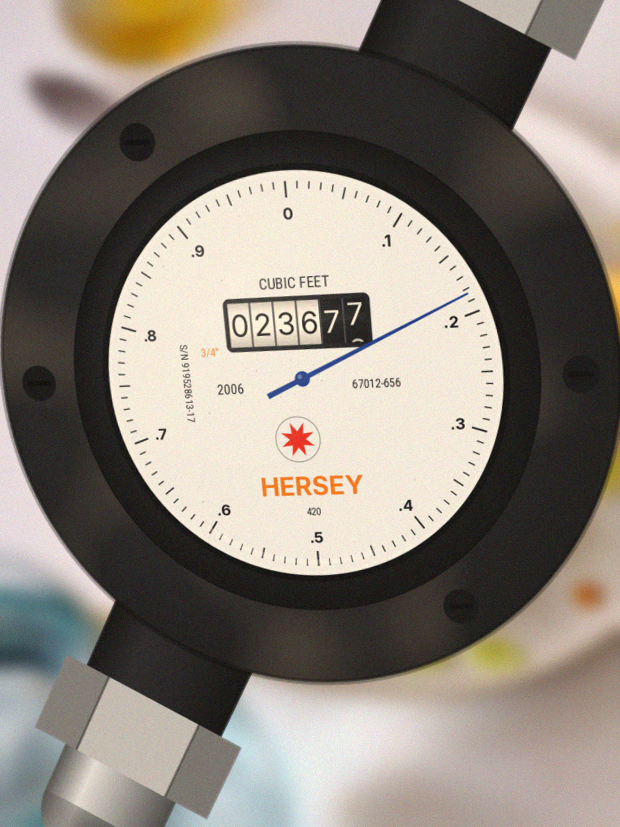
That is **23677.18** ft³
